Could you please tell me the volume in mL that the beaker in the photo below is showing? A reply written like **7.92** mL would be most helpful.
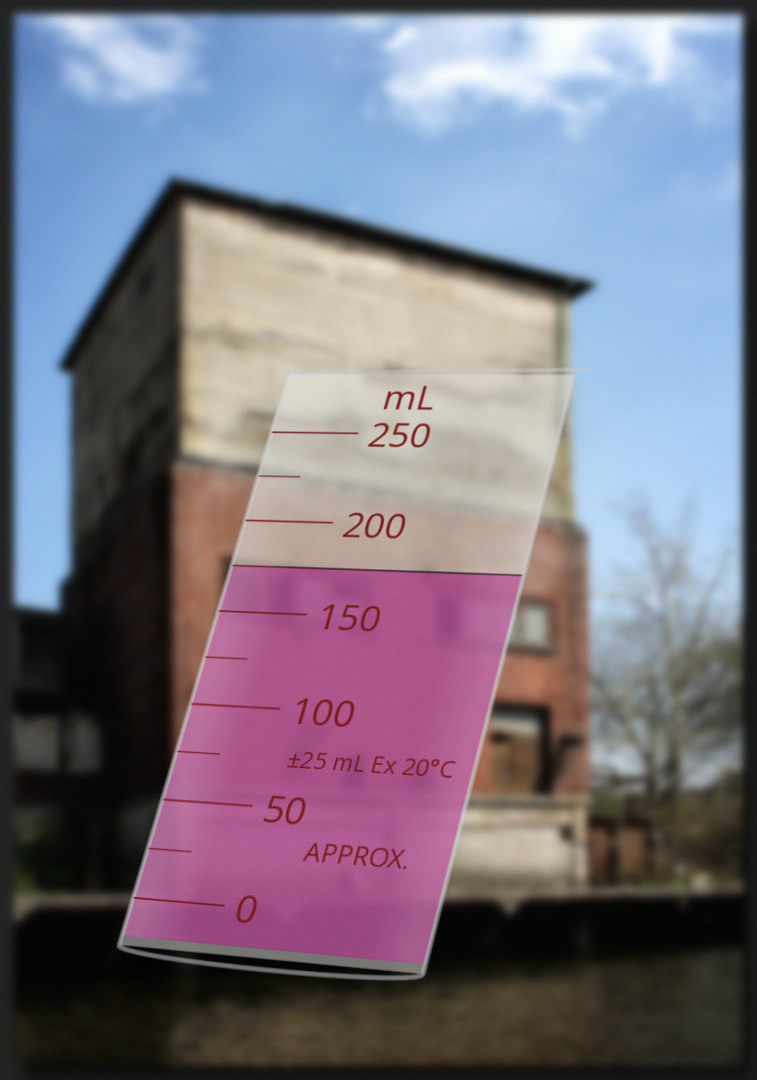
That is **175** mL
